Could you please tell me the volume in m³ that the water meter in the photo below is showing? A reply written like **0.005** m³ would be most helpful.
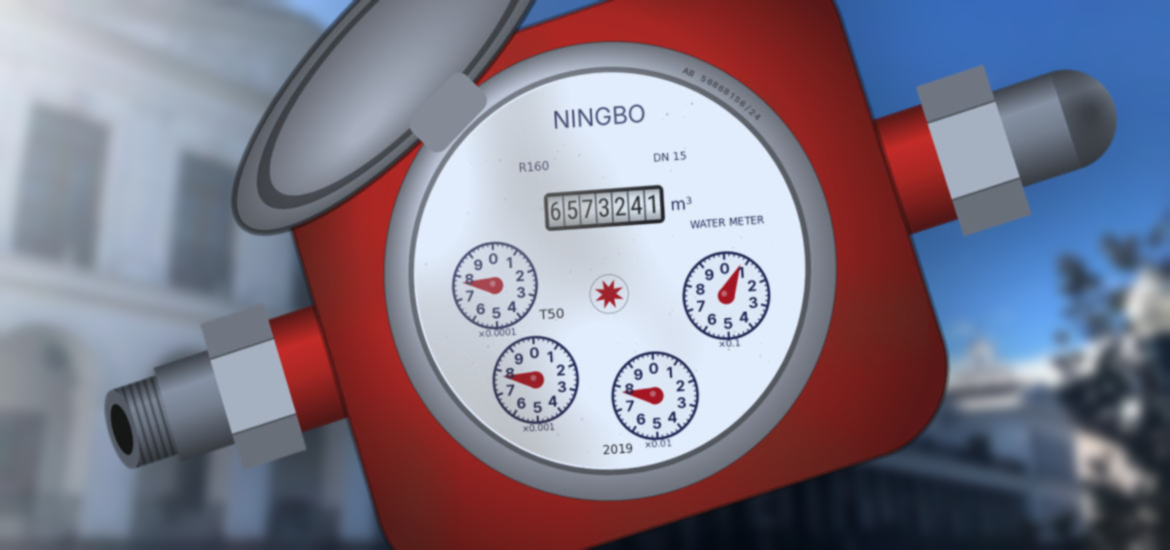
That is **6573241.0777** m³
